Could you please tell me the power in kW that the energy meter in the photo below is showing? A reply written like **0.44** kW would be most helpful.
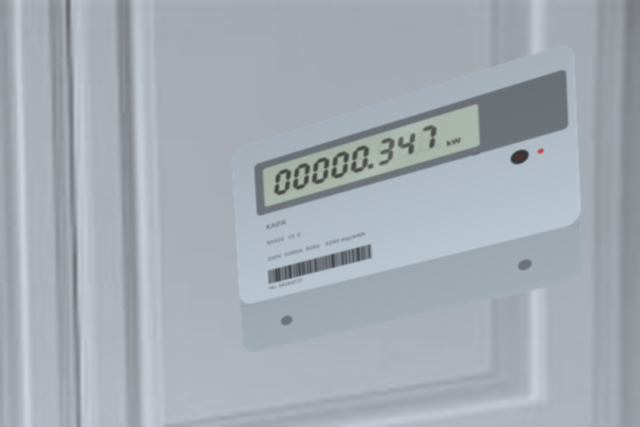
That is **0.347** kW
